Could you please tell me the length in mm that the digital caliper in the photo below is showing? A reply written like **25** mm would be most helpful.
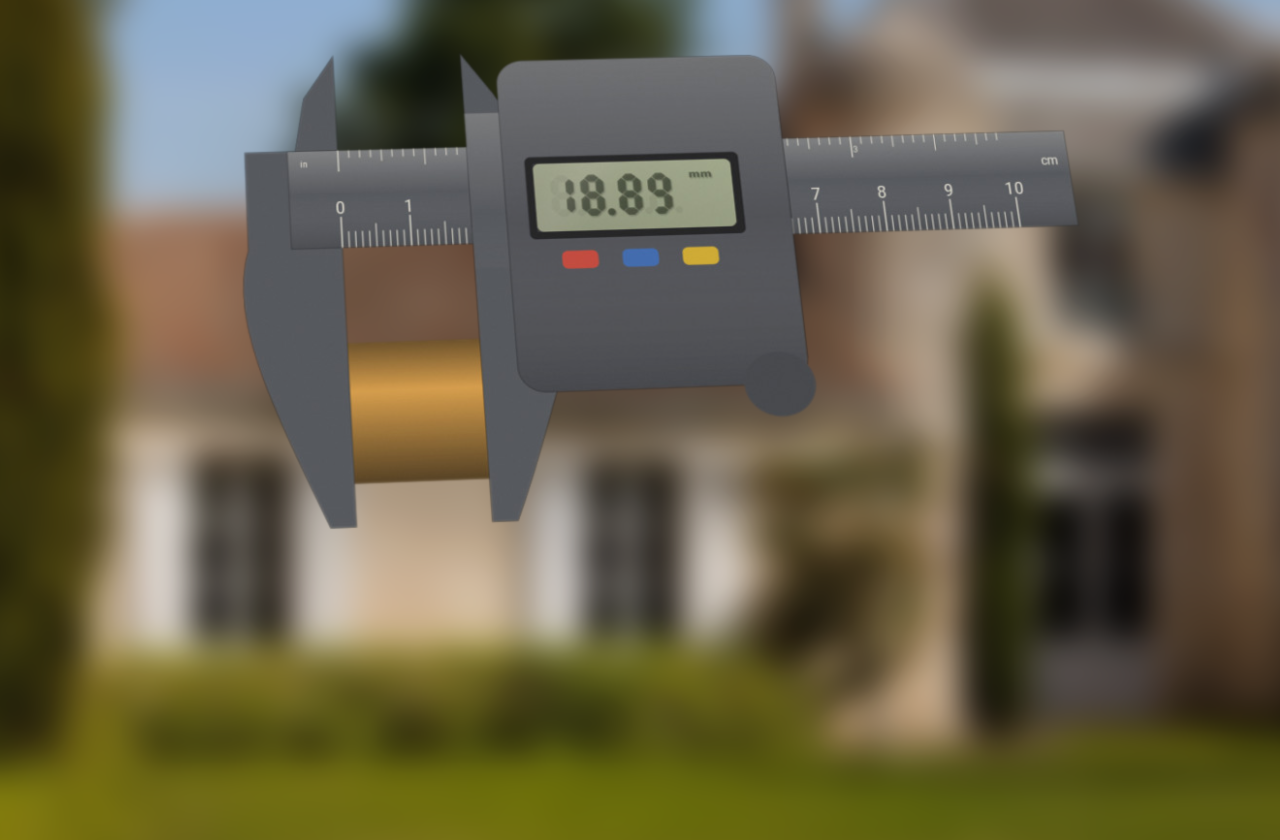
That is **18.89** mm
